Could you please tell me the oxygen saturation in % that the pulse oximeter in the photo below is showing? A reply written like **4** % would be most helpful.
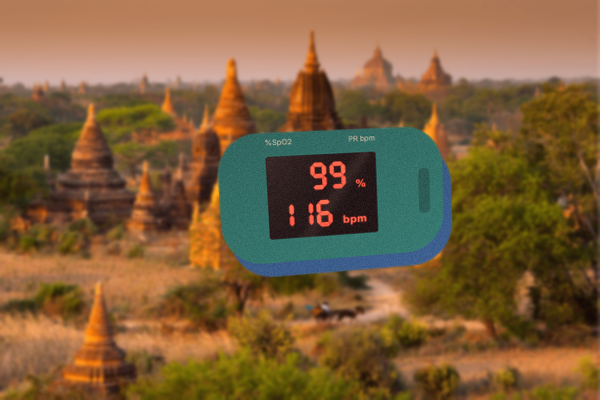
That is **99** %
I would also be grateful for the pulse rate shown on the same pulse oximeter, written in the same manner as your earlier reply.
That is **116** bpm
